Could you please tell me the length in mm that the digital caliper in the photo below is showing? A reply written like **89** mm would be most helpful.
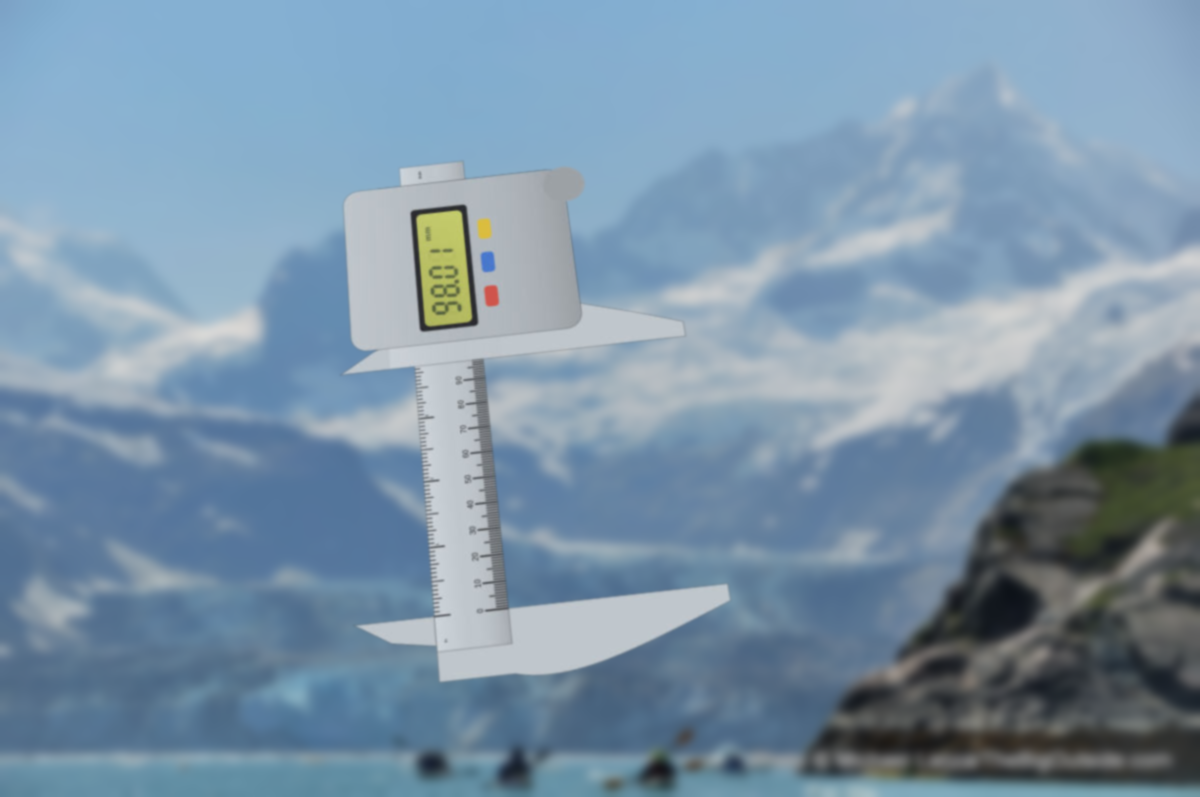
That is **98.01** mm
